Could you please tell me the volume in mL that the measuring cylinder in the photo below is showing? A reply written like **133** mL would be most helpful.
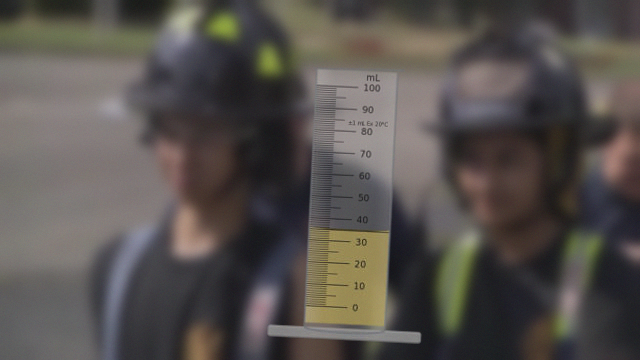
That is **35** mL
